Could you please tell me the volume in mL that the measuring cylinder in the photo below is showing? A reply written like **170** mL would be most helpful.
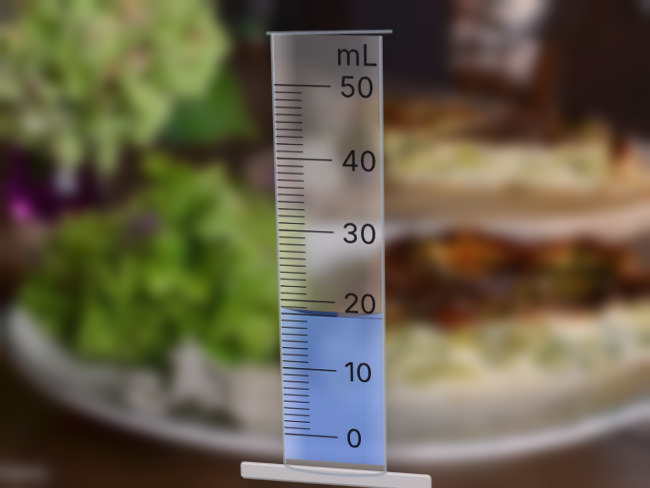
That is **18** mL
